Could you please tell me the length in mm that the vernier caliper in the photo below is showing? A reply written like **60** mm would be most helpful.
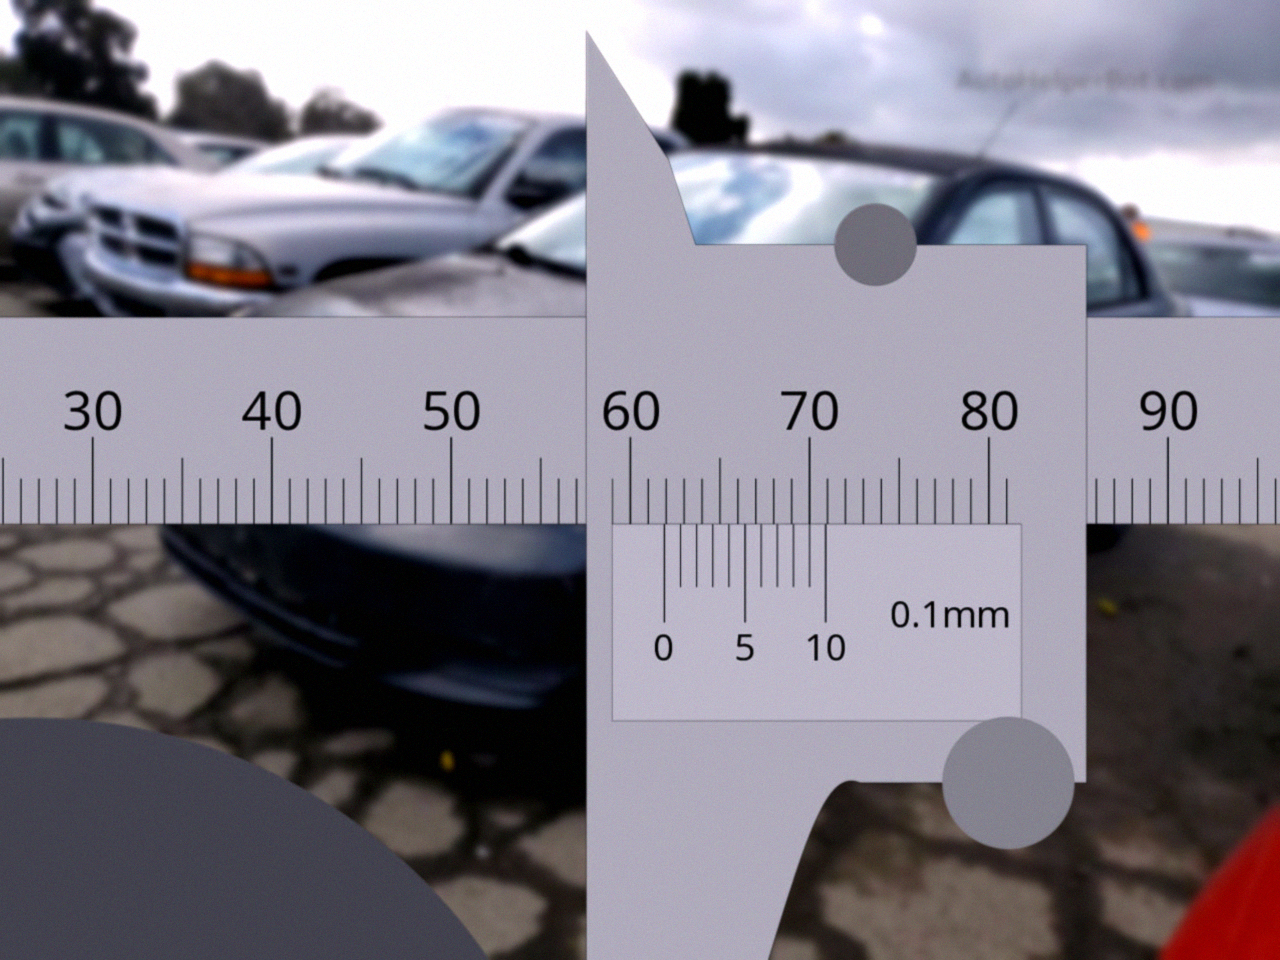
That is **61.9** mm
